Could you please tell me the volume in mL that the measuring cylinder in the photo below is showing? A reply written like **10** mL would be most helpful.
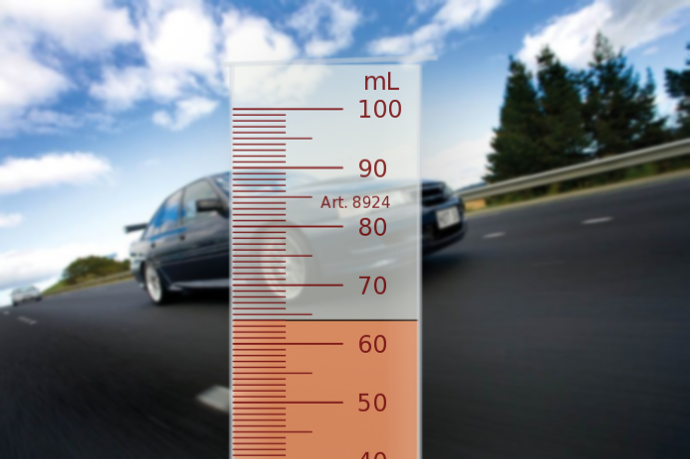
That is **64** mL
